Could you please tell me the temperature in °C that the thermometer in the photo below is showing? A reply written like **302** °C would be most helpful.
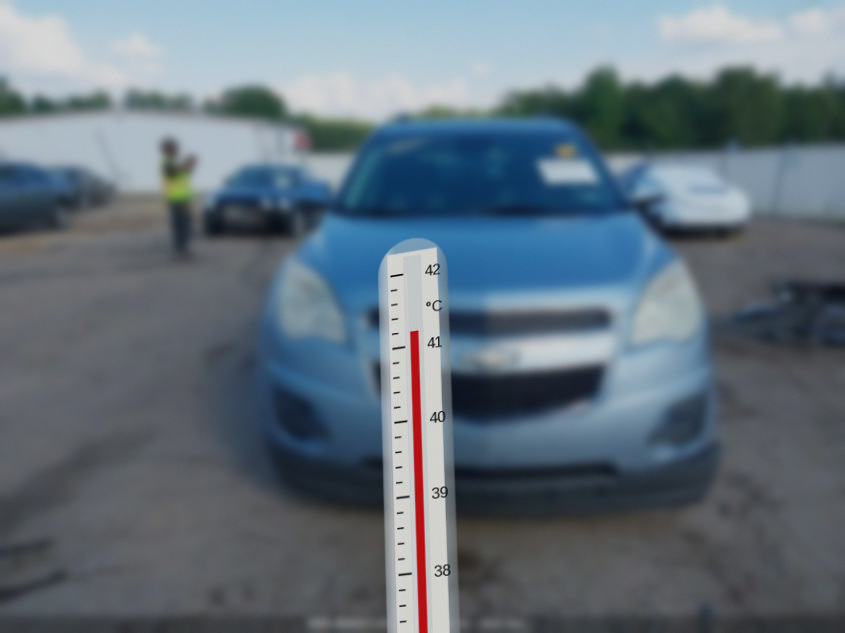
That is **41.2** °C
